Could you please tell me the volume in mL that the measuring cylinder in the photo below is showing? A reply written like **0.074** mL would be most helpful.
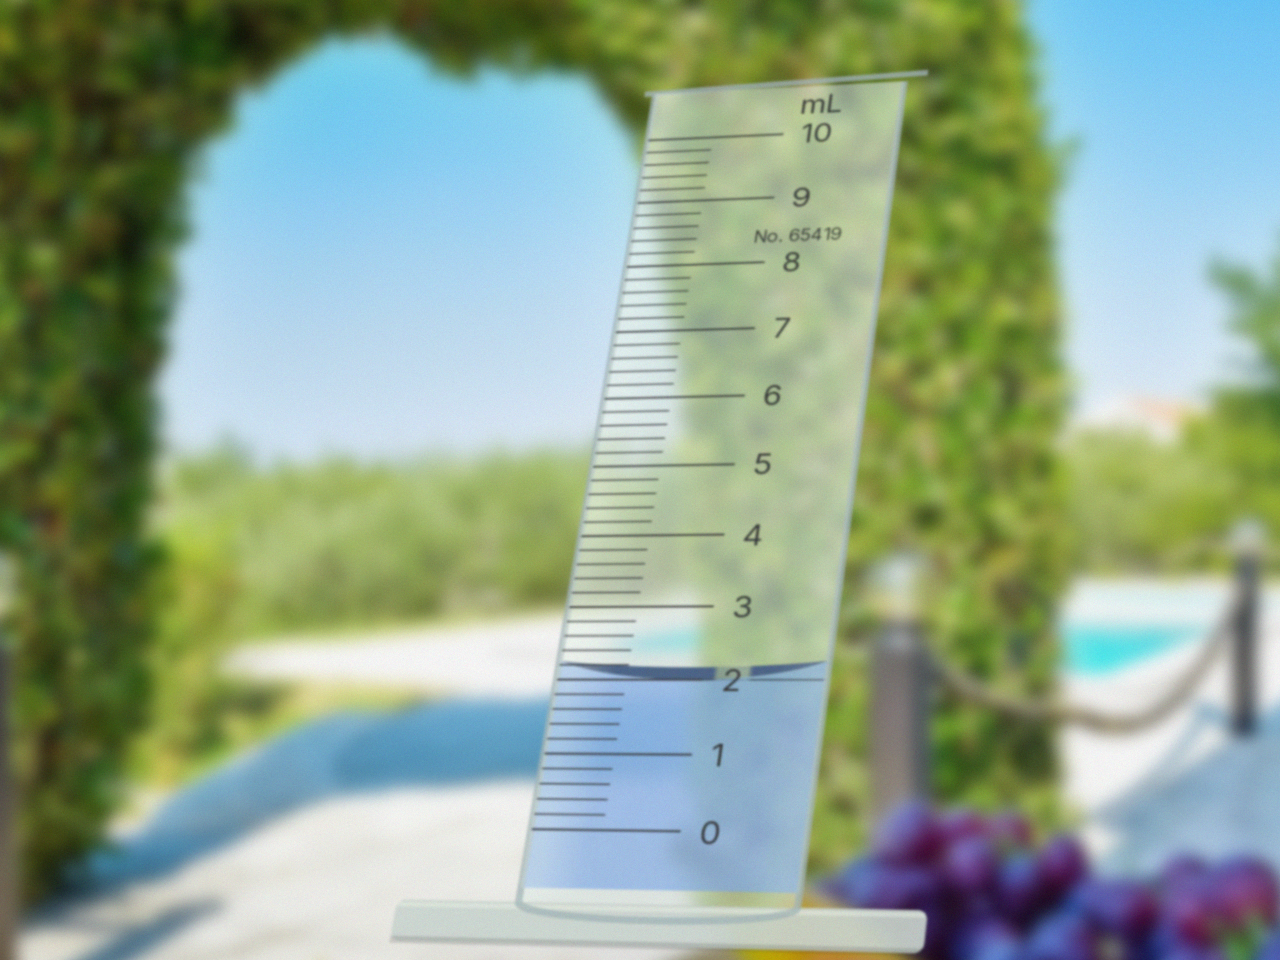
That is **2** mL
